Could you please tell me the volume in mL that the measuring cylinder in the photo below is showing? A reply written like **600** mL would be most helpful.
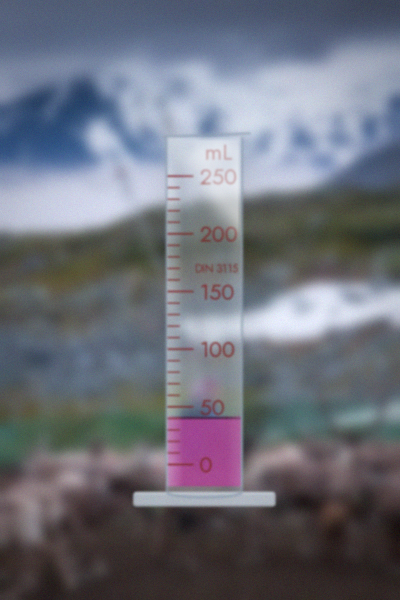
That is **40** mL
